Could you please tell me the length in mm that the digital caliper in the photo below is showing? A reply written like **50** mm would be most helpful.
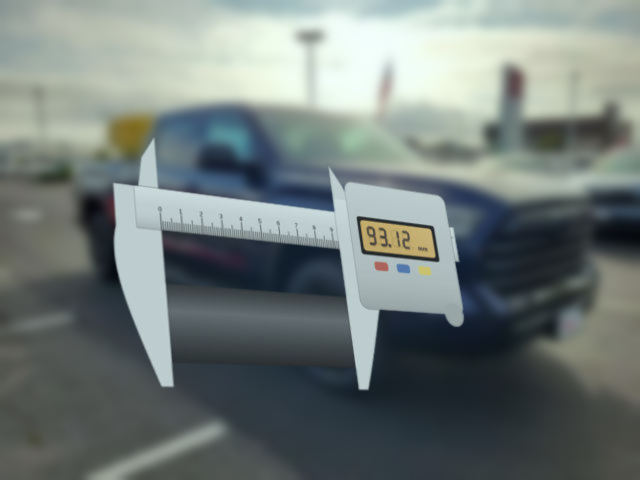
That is **93.12** mm
